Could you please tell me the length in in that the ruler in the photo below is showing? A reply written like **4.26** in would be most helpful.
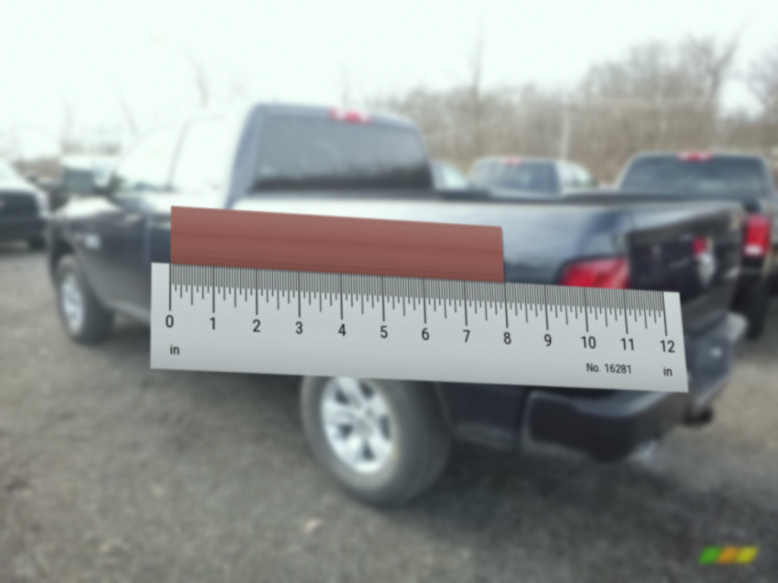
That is **8** in
